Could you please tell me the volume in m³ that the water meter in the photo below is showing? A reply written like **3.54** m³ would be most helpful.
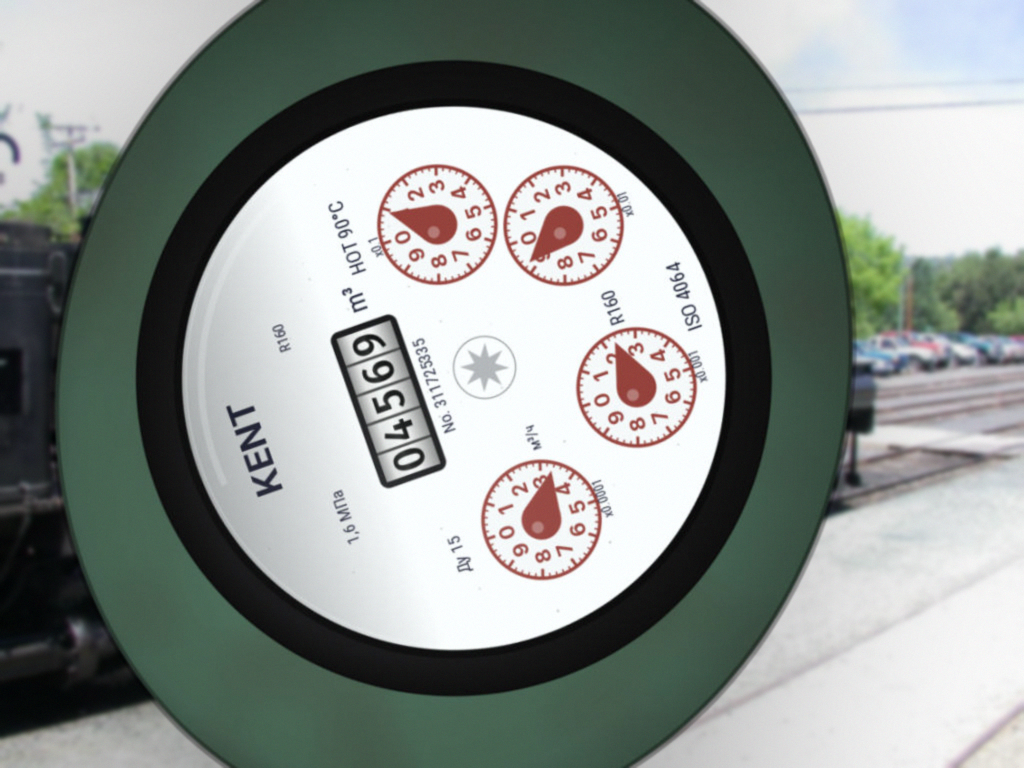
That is **4569.0923** m³
